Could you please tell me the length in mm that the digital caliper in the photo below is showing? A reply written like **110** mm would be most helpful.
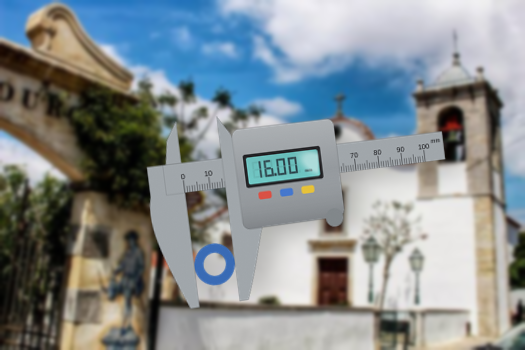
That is **16.00** mm
